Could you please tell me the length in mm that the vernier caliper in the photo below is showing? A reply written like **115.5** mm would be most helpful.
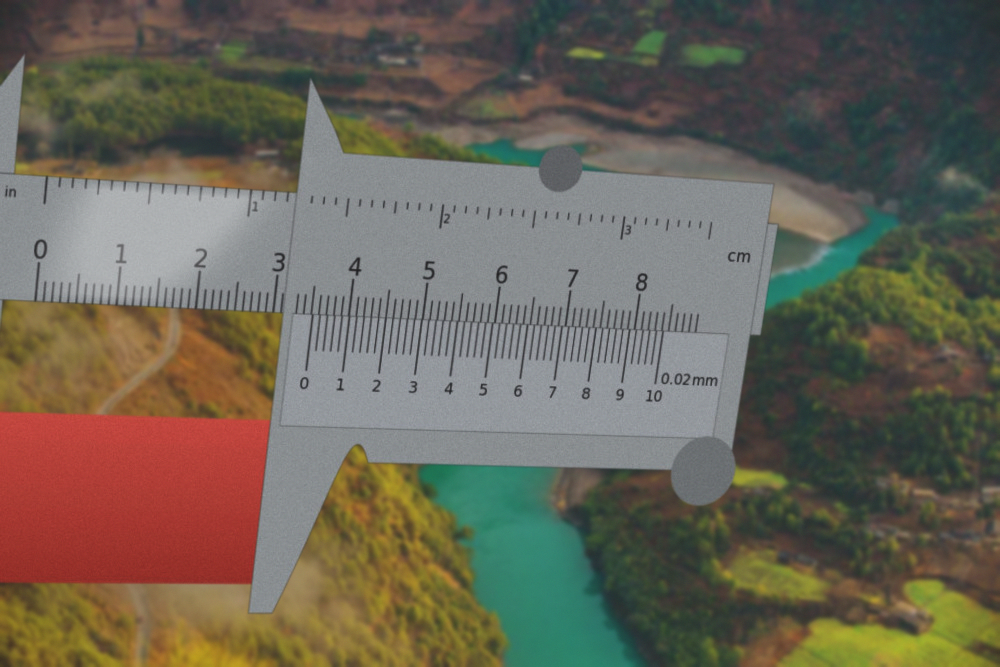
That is **35.2** mm
